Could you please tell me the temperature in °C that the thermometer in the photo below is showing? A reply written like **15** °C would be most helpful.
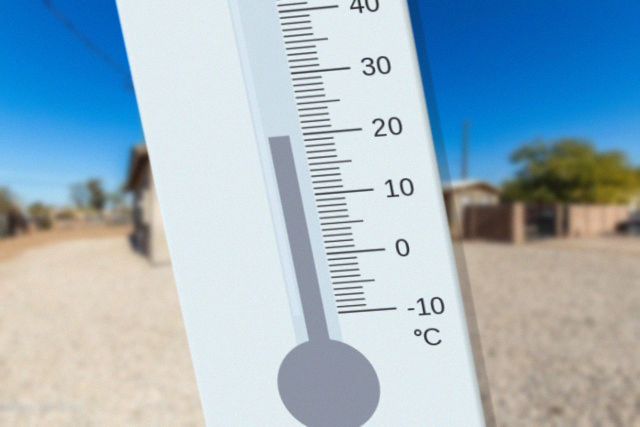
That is **20** °C
